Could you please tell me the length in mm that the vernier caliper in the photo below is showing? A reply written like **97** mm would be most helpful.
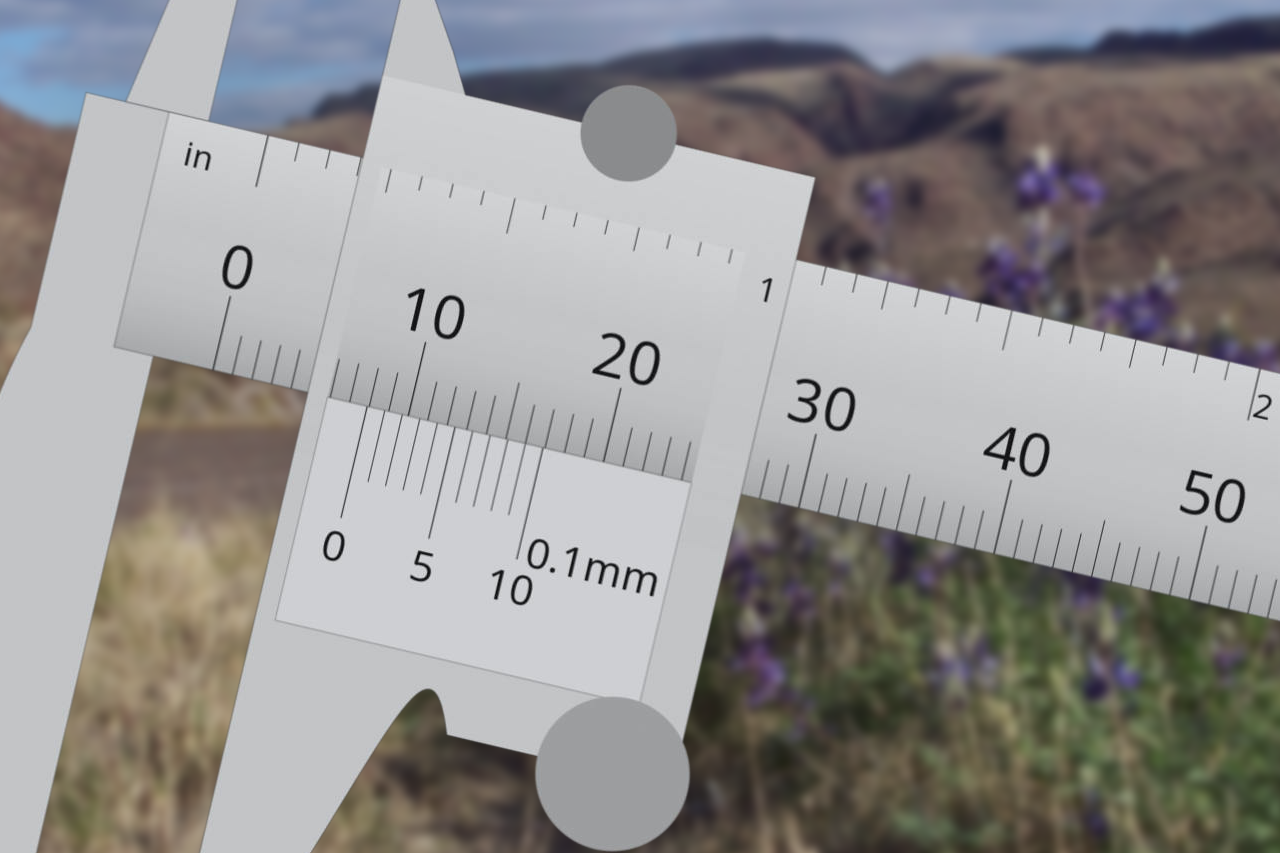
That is **7.9** mm
